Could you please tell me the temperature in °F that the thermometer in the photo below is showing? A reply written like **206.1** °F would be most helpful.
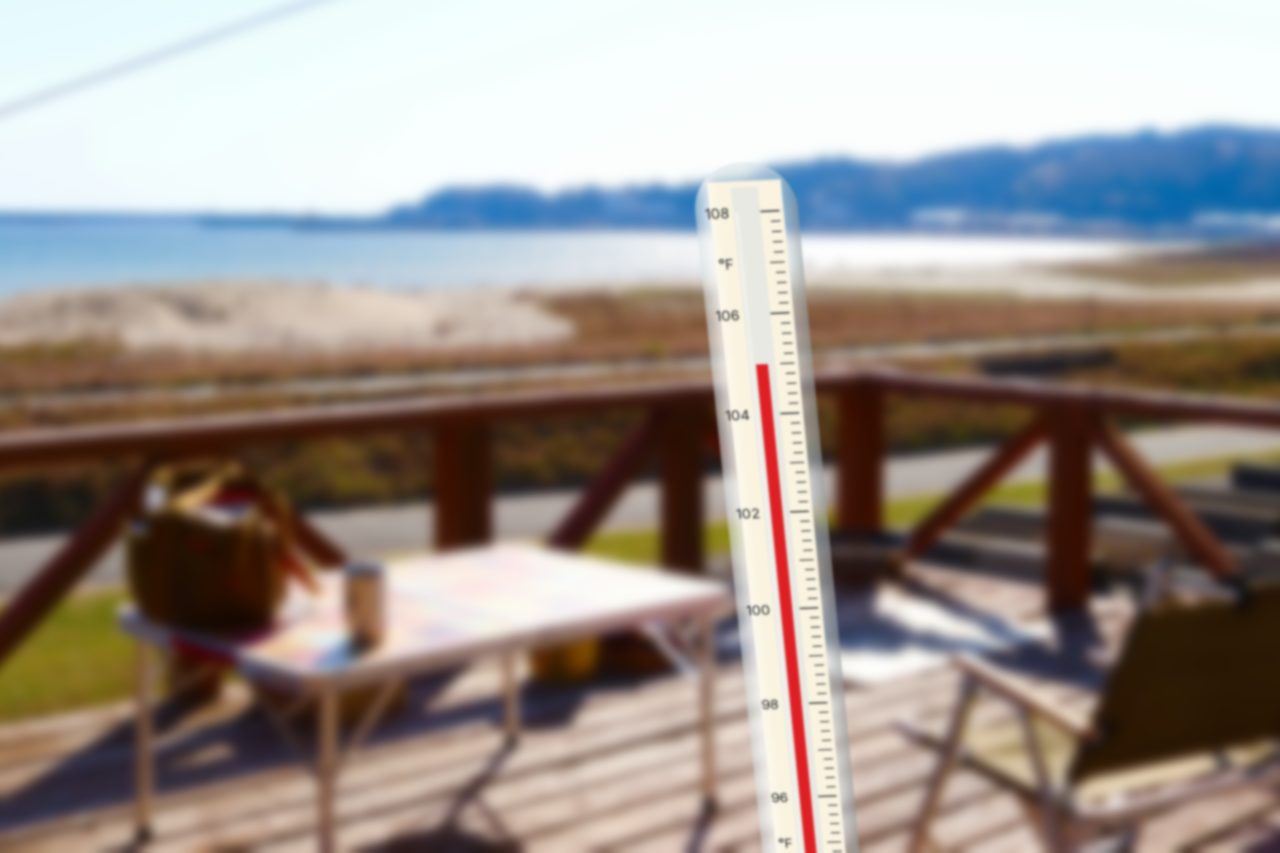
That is **105** °F
